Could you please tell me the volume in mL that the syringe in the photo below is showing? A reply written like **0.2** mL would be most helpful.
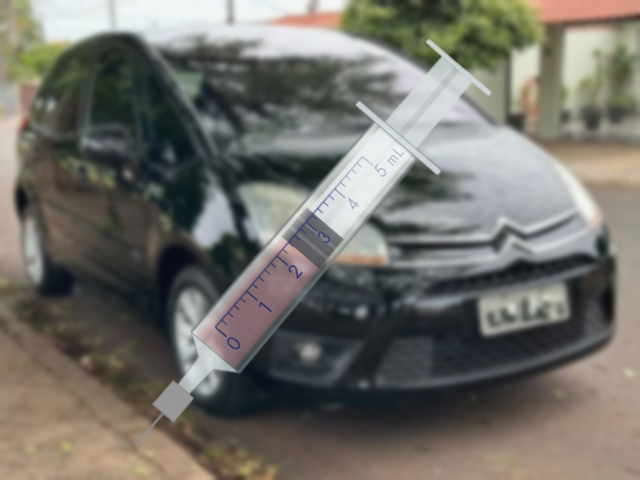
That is **2.4** mL
